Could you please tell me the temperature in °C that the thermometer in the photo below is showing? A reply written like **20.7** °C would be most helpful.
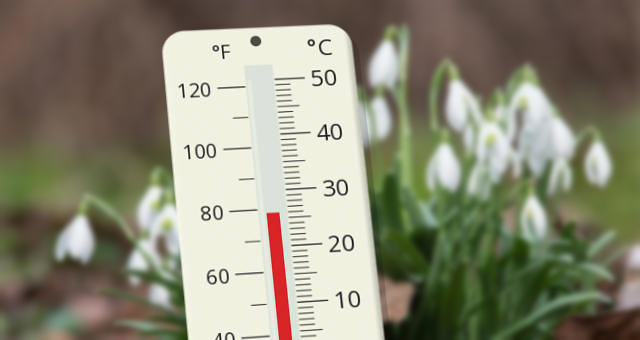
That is **26** °C
